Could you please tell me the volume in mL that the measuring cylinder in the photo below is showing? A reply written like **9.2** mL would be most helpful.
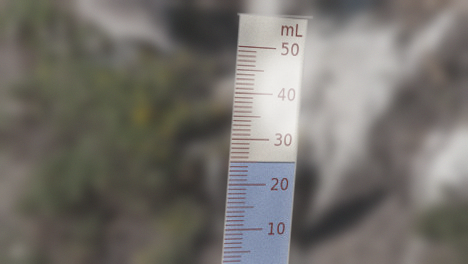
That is **25** mL
